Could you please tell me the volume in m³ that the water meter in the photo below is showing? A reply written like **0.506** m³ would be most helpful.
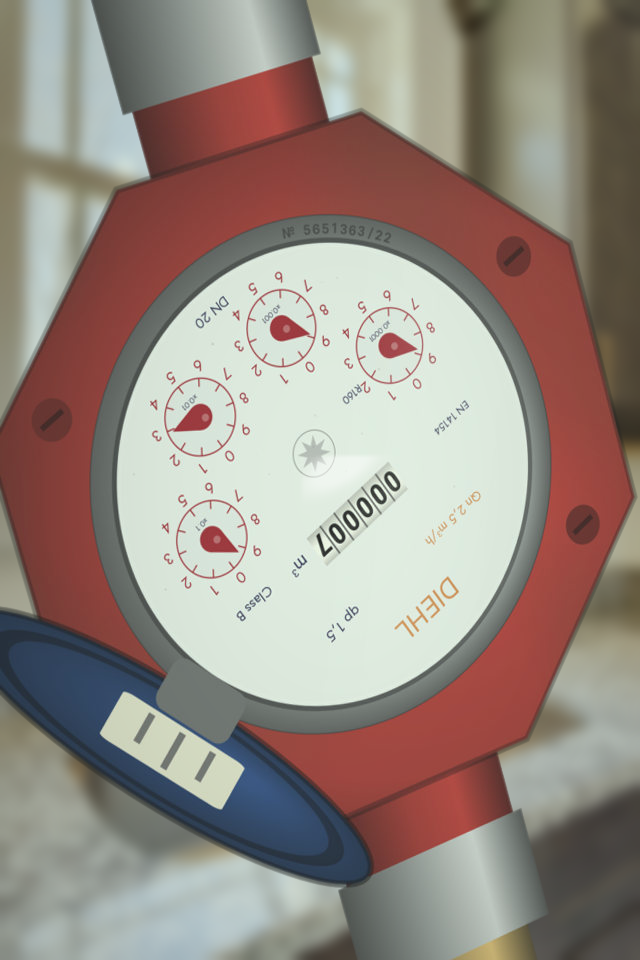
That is **6.9288** m³
